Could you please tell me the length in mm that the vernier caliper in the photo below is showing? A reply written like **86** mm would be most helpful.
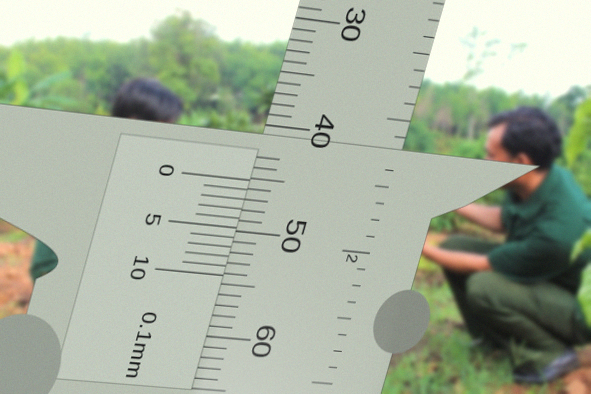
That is **45.2** mm
